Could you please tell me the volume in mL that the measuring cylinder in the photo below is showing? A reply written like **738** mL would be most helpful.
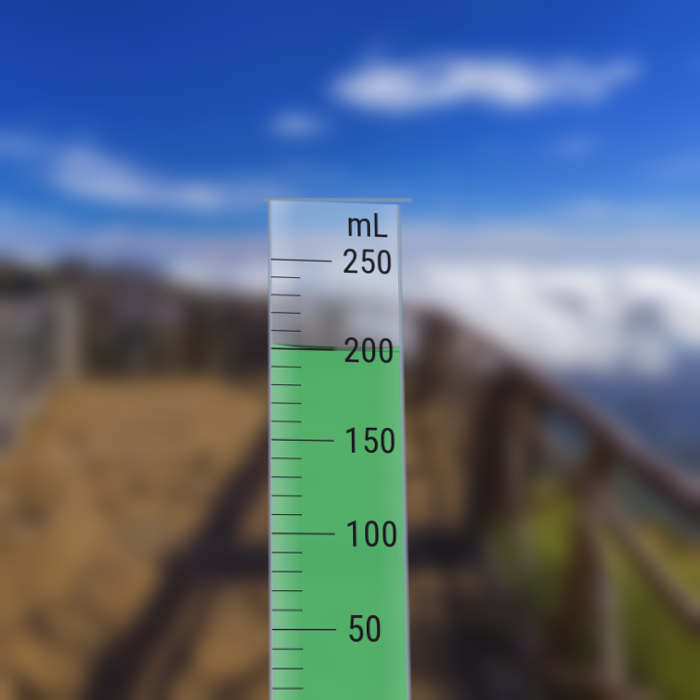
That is **200** mL
